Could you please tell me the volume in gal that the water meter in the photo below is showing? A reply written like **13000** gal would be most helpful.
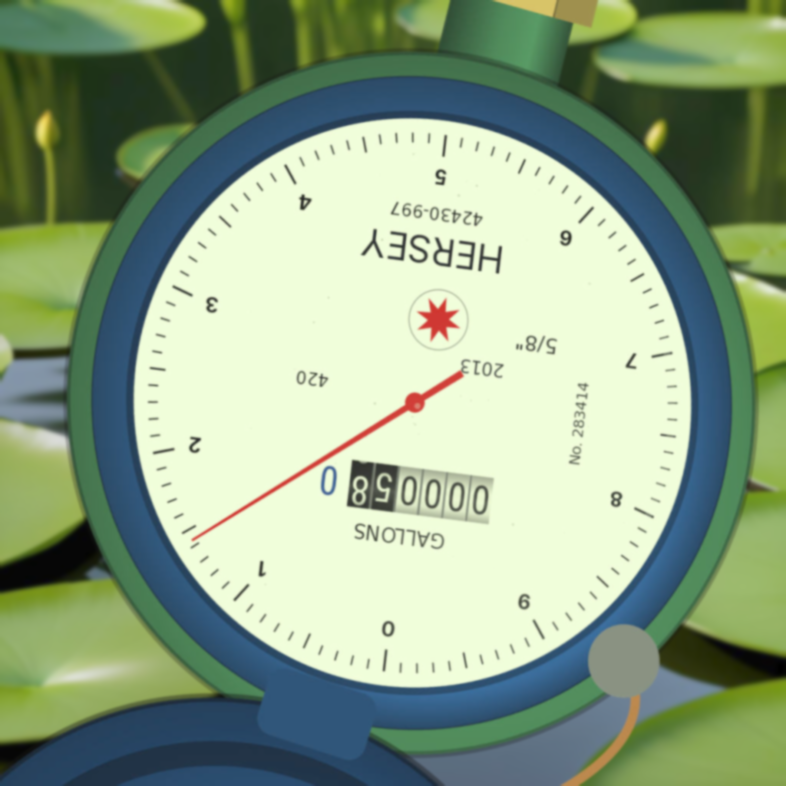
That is **581.4** gal
